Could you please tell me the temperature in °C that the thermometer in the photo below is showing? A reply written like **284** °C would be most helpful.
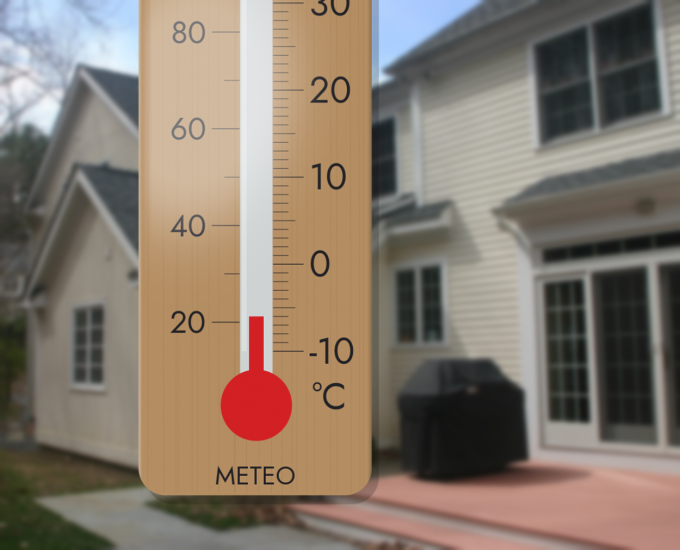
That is **-6** °C
